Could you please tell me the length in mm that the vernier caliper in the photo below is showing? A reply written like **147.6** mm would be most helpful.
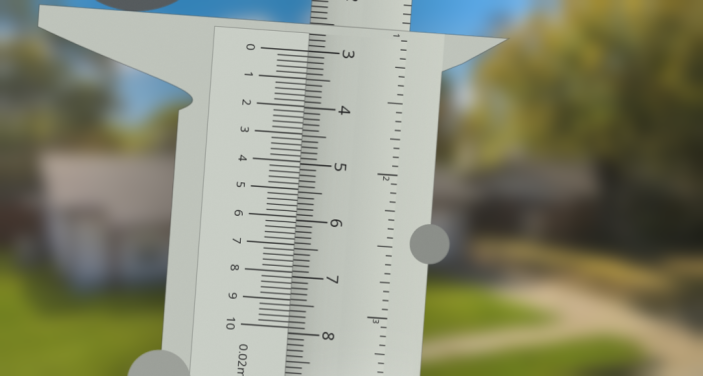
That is **30.0** mm
